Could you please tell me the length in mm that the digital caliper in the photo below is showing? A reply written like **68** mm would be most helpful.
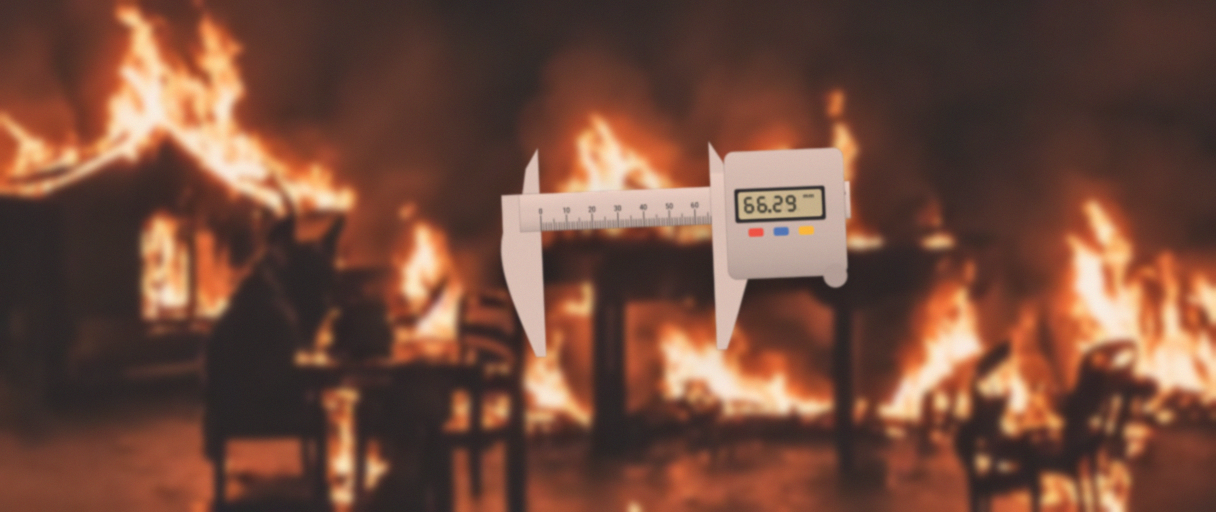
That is **66.29** mm
